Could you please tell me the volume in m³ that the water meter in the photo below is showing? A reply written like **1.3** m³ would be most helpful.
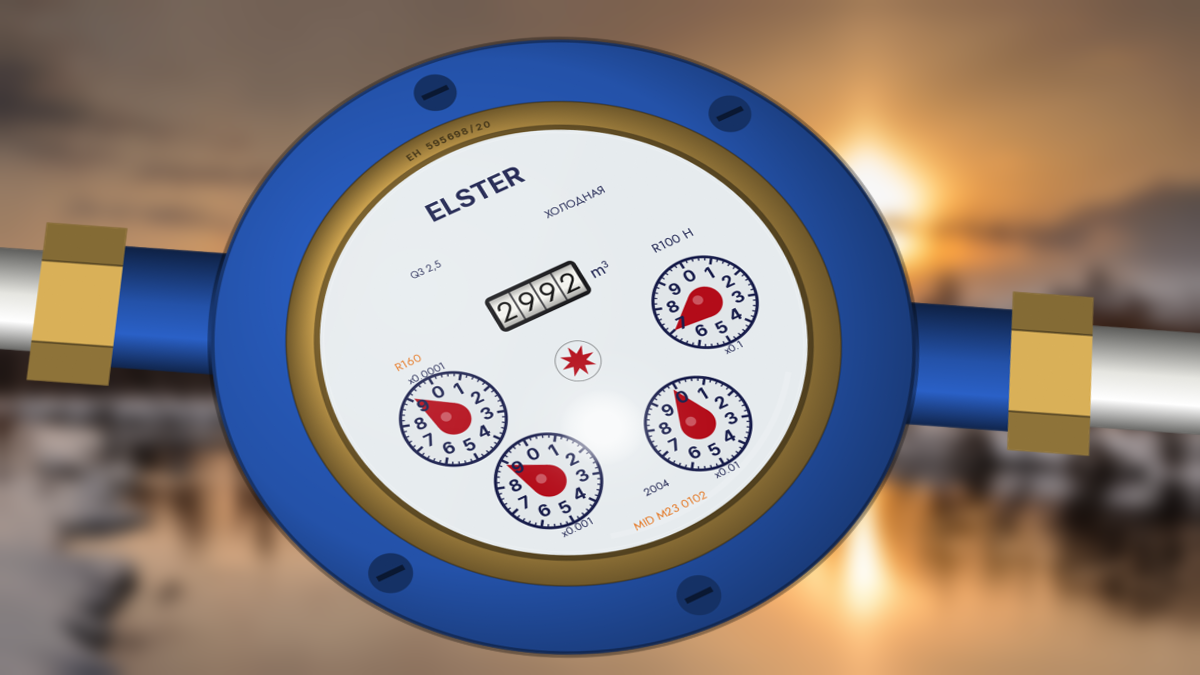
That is **2992.6989** m³
